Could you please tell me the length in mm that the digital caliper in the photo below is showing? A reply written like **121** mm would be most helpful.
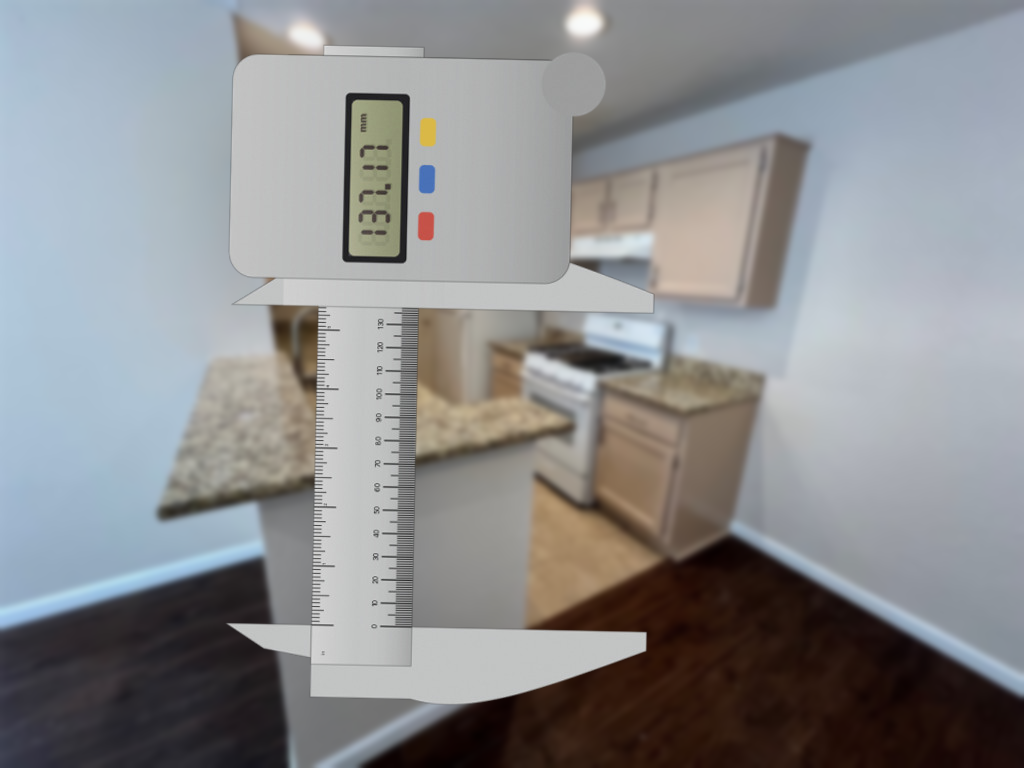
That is **137.17** mm
